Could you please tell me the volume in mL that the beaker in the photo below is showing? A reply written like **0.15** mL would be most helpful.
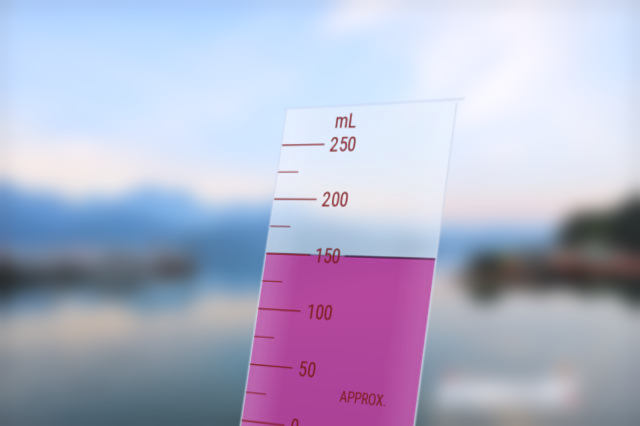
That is **150** mL
